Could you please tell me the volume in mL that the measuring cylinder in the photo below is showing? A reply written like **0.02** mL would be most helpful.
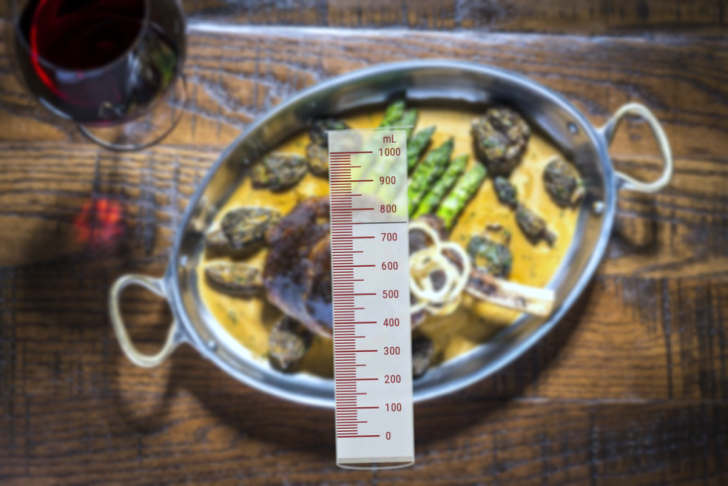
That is **750** mL
